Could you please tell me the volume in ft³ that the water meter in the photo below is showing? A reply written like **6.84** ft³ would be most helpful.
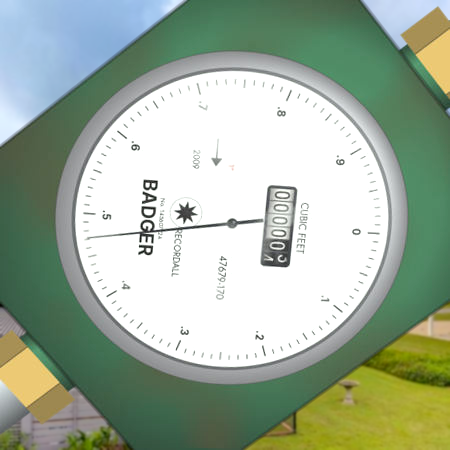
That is **3.47** ft³
